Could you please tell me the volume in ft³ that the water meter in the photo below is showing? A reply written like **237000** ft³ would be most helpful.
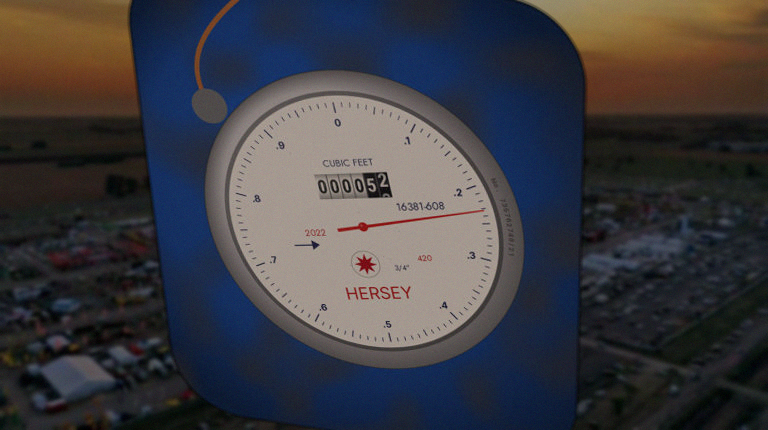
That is **52.23** ft³
